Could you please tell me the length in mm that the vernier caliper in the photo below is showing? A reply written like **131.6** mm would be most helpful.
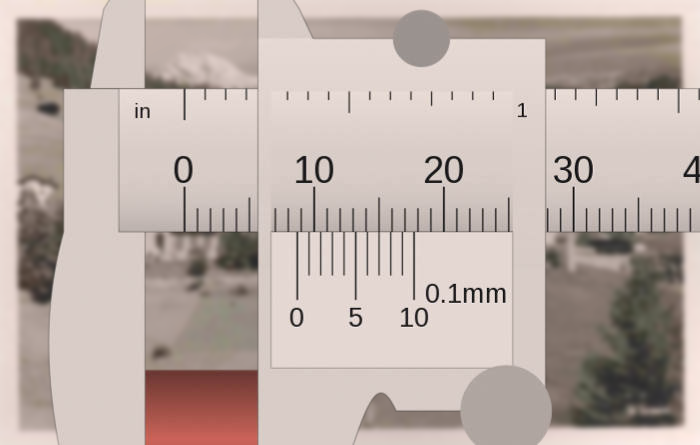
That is **8.7** mm
